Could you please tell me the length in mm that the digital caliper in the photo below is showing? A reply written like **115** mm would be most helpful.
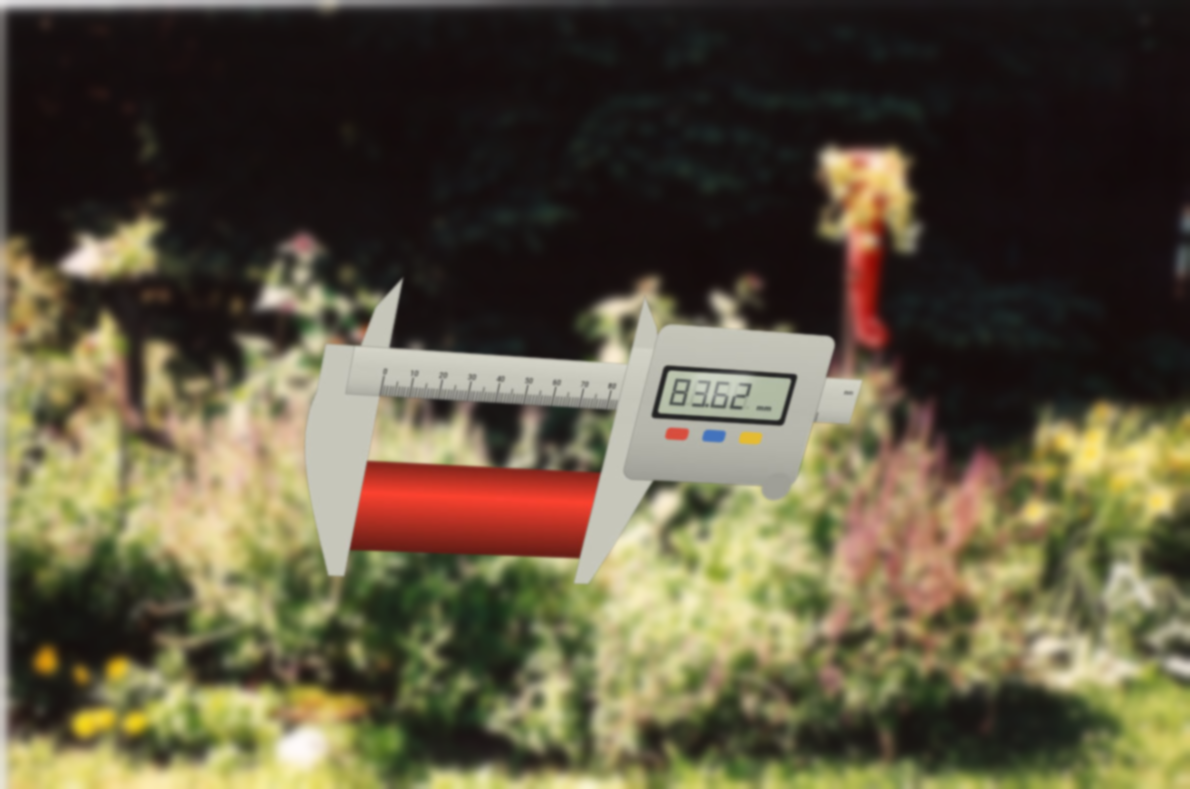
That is **83.62** mm
